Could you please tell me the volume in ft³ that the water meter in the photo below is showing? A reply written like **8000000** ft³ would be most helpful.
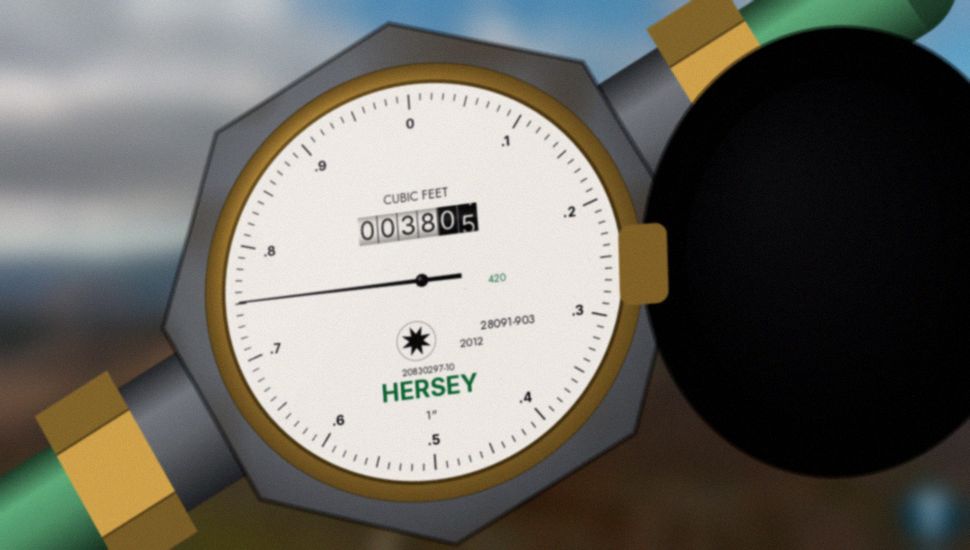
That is **3804.75** ft³
